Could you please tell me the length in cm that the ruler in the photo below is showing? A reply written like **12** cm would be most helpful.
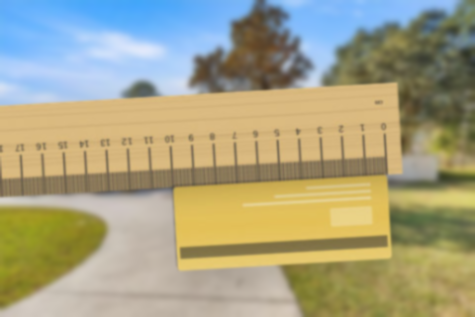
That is **10** cm
